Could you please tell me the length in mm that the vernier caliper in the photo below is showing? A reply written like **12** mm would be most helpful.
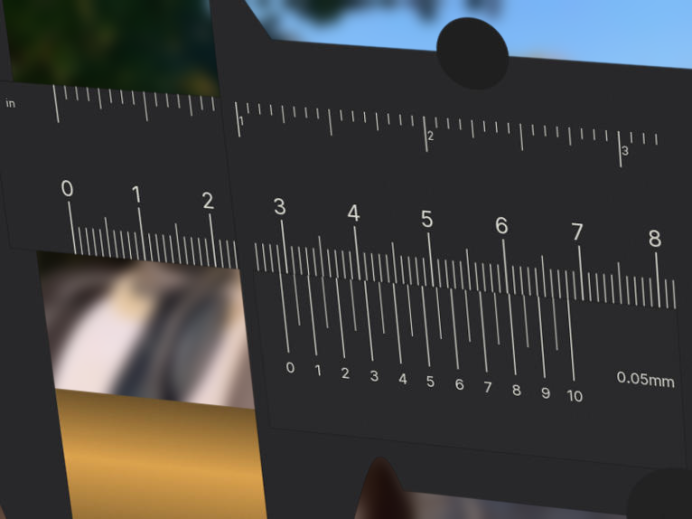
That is **29.0** mm
